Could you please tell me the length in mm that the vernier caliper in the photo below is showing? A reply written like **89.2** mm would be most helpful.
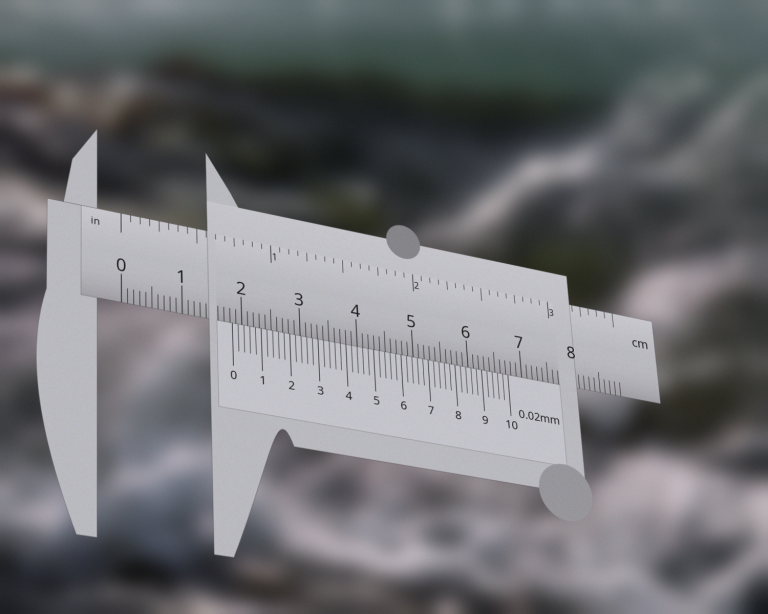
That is **18.4** mm
